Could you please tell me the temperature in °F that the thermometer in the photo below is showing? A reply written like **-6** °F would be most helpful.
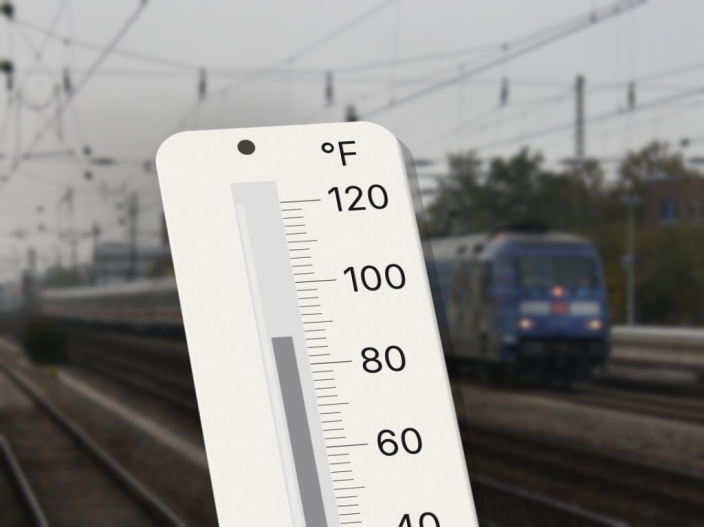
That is **87** °F
